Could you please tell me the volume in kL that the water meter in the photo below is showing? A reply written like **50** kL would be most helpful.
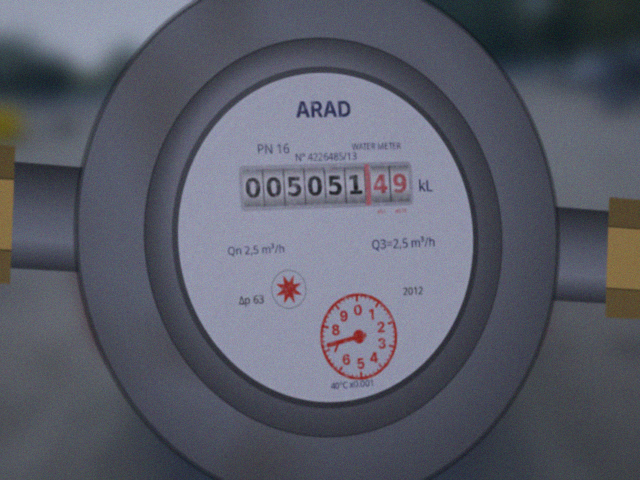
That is **5051.497** kL
